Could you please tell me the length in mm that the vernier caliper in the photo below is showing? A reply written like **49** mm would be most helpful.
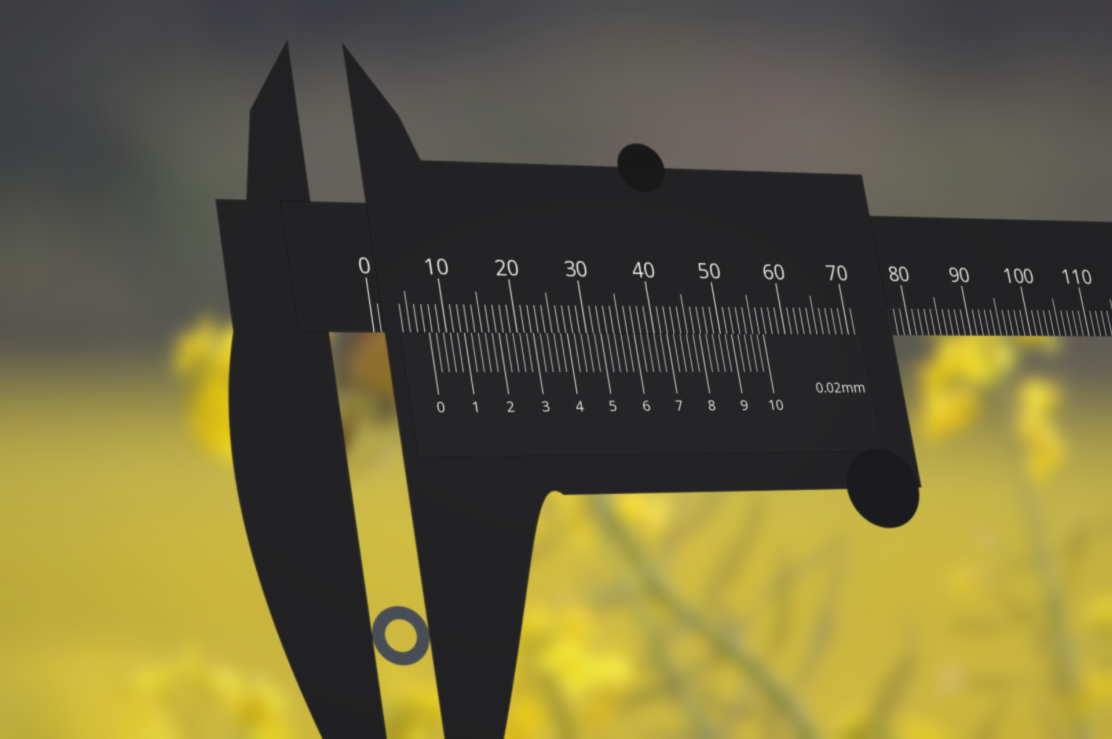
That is **7.6** mm
